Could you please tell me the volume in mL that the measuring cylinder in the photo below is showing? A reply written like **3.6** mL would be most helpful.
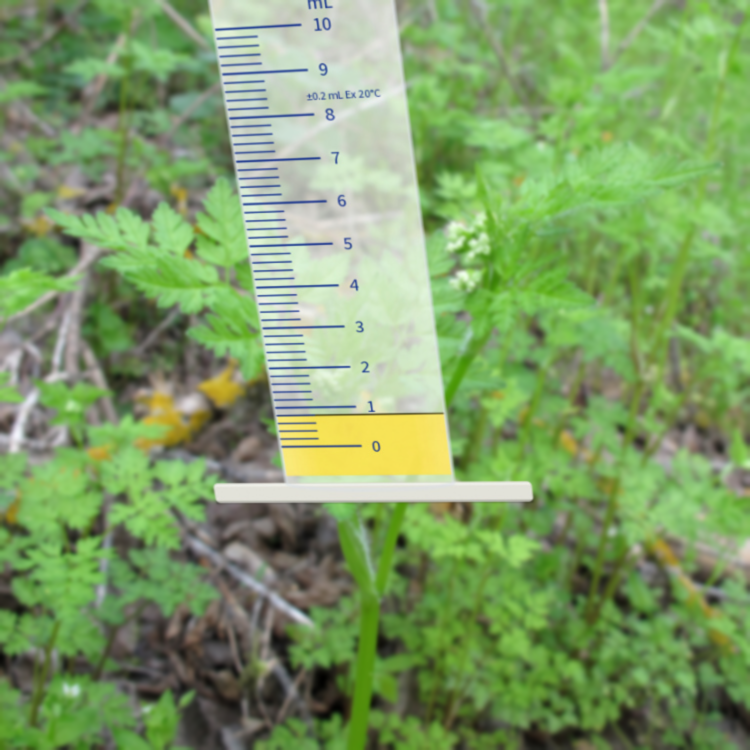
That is **0.8** mL
